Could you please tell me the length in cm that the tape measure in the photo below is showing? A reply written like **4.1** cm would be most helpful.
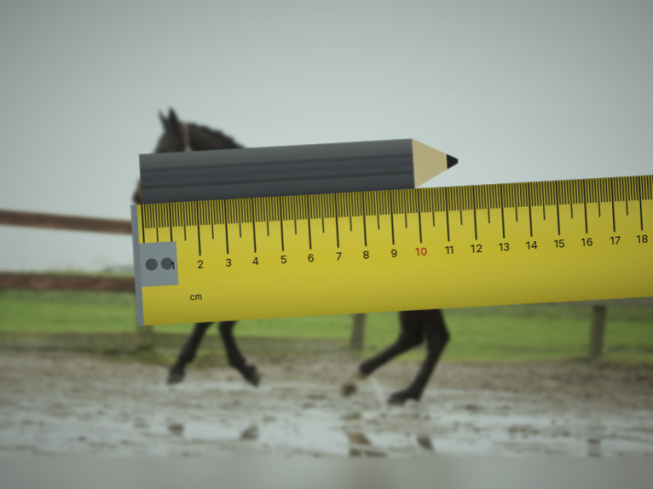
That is **11.5** cm
